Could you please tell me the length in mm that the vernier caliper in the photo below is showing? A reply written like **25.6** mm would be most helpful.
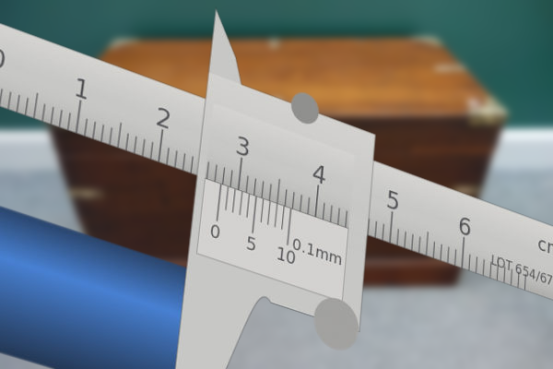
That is **27.8** mm
